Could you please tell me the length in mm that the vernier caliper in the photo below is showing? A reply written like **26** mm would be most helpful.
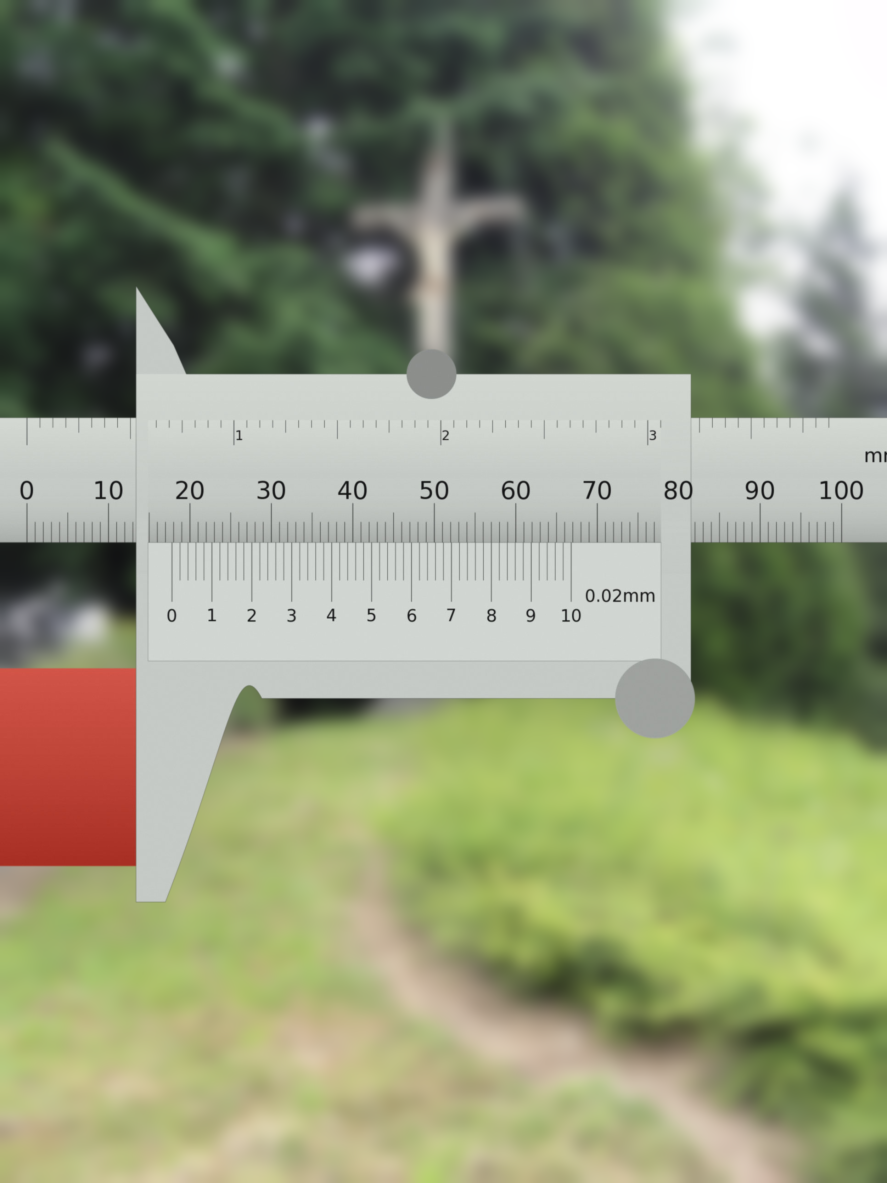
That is **17.8** mm
